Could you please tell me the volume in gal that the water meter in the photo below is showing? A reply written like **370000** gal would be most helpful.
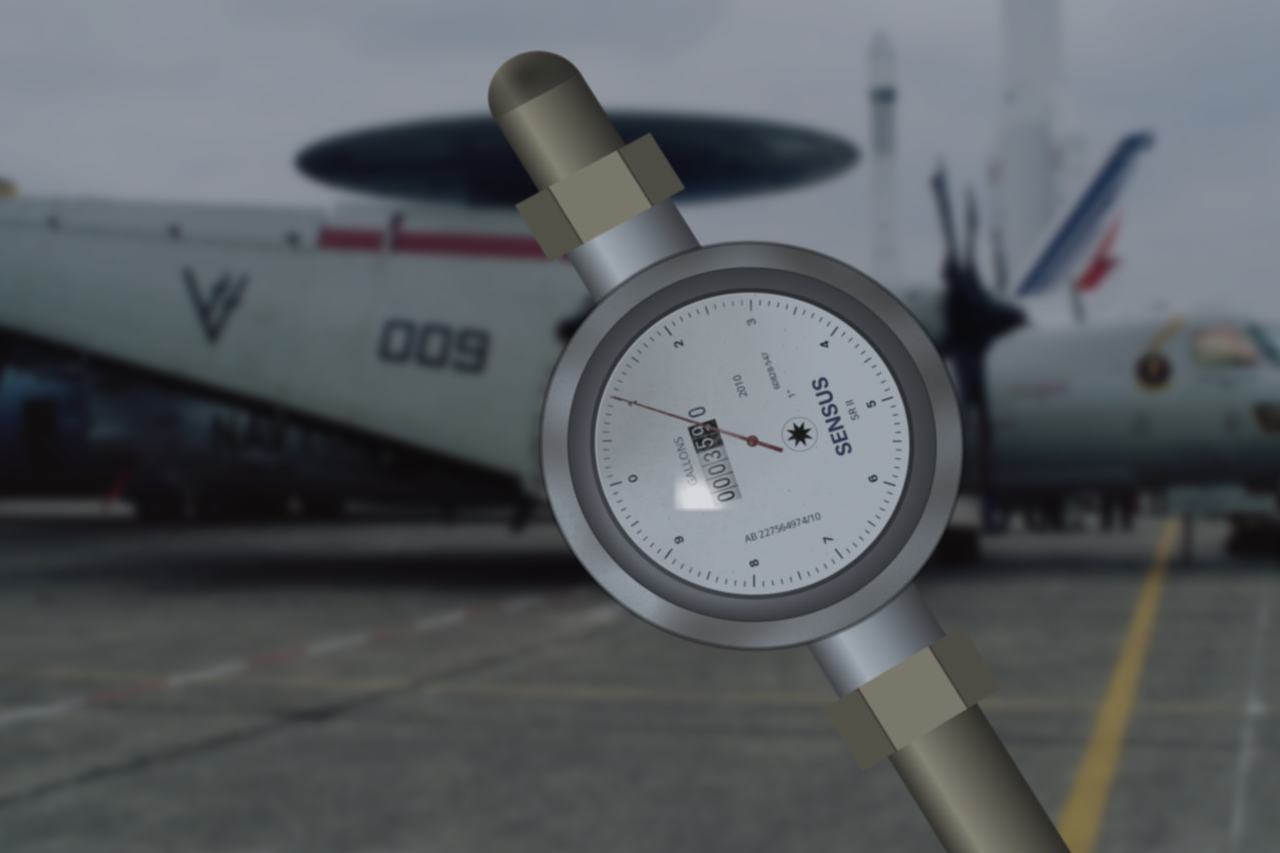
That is **3591.0** gal
